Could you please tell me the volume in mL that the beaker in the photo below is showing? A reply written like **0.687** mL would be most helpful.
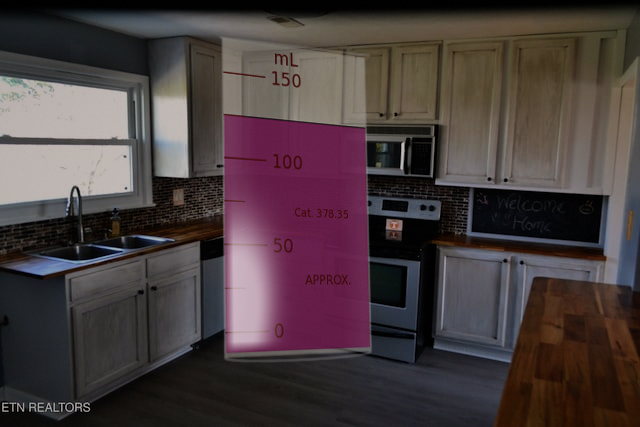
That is **125** mL
